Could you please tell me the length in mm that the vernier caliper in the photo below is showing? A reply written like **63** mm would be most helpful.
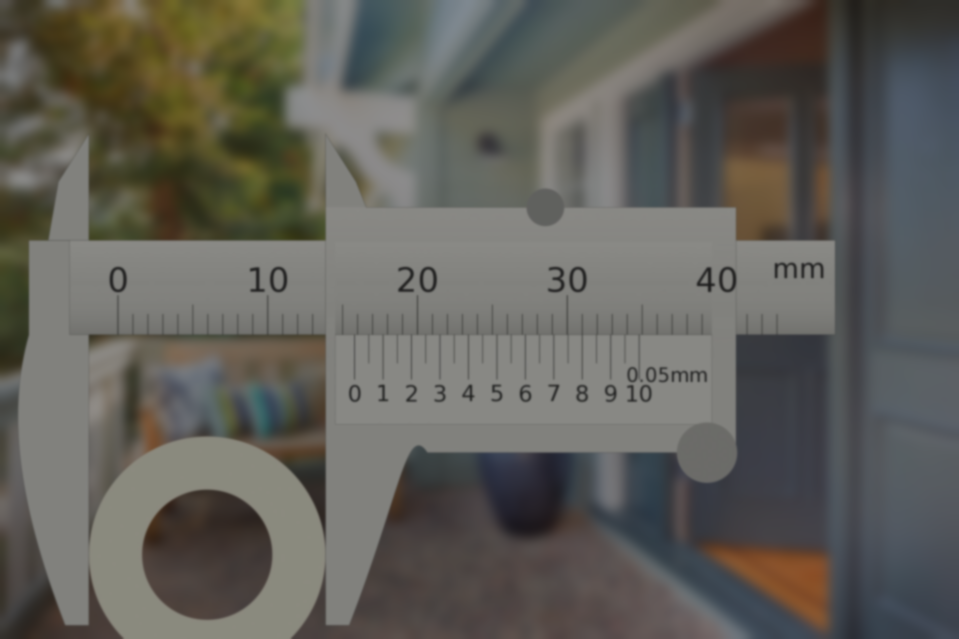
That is **15.8** mm
